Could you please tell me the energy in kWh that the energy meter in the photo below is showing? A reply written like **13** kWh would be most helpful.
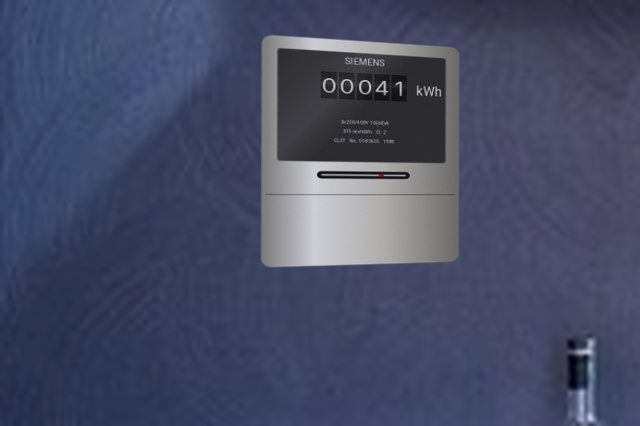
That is **41** kWh
